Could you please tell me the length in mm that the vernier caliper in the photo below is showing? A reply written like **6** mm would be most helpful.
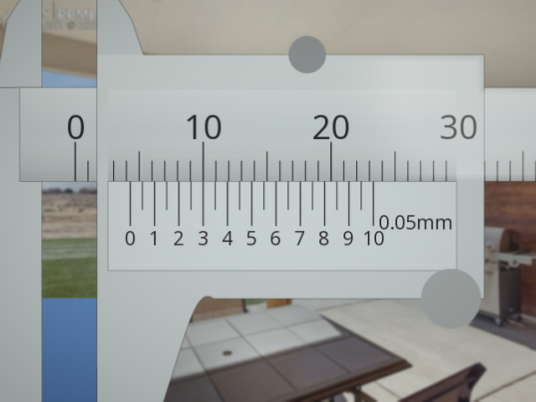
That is **4.3** mm
